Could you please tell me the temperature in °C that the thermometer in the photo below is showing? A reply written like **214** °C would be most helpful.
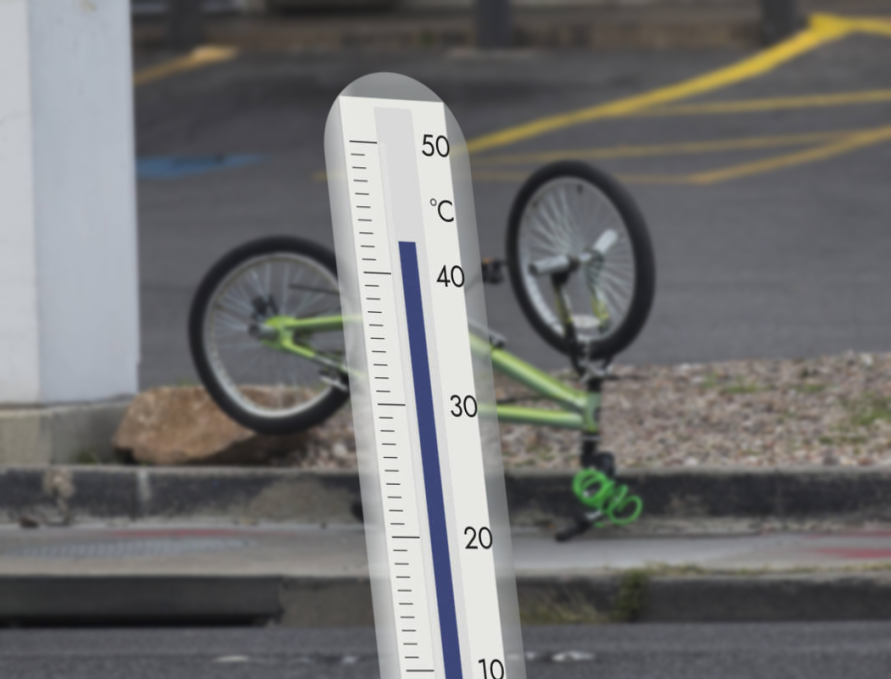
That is **42.5** °C
